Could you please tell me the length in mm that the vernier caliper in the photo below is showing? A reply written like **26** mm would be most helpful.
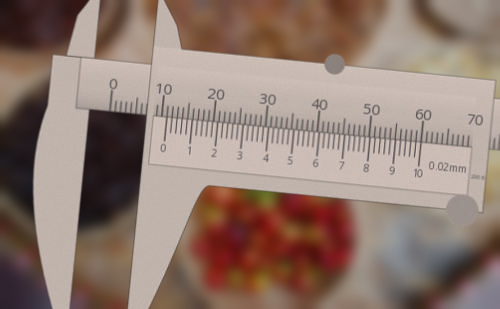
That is **11.0** mm
